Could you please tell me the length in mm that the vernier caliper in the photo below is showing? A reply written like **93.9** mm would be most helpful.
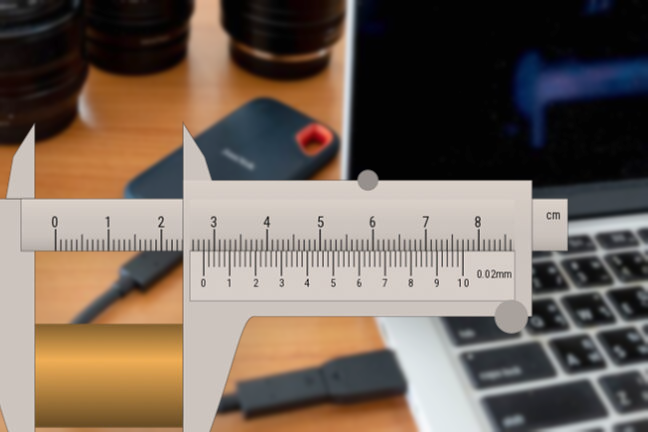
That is **28.0** mm
